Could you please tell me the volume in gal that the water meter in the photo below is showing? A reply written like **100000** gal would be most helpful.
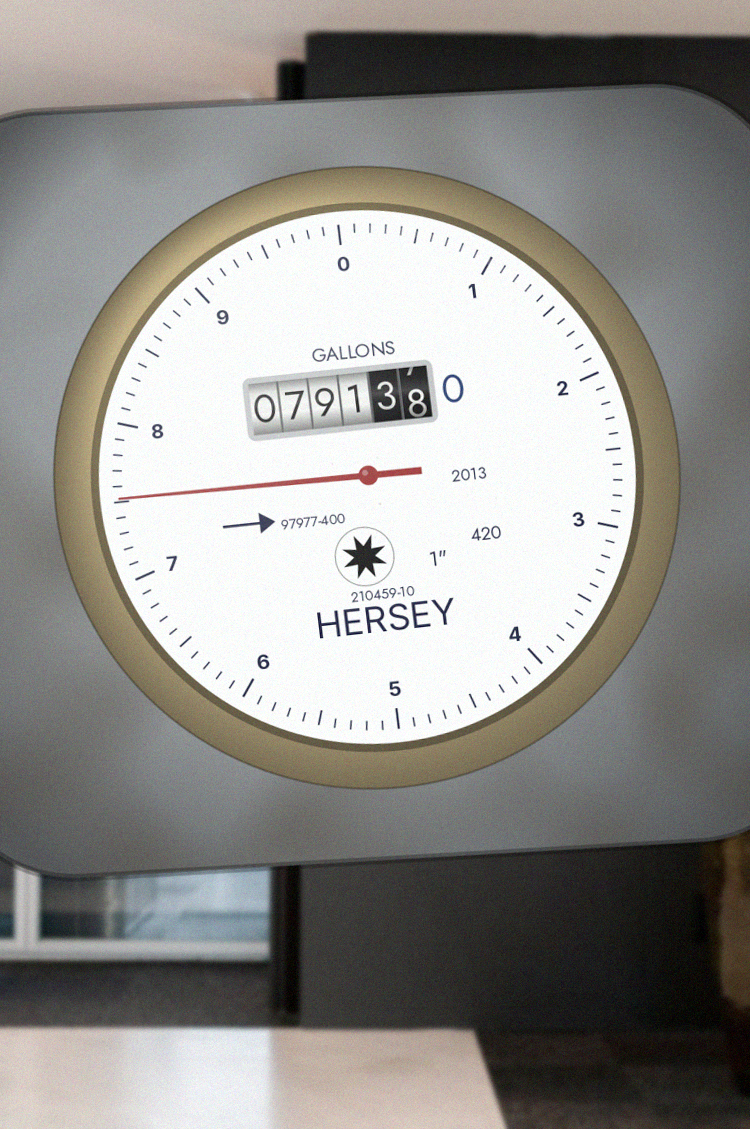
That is **791377.5** gal
